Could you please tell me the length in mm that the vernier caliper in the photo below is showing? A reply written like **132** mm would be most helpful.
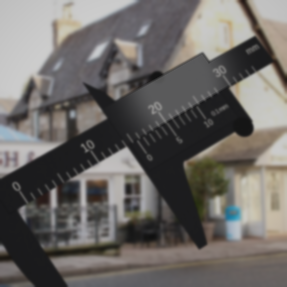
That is **15.6** mm
